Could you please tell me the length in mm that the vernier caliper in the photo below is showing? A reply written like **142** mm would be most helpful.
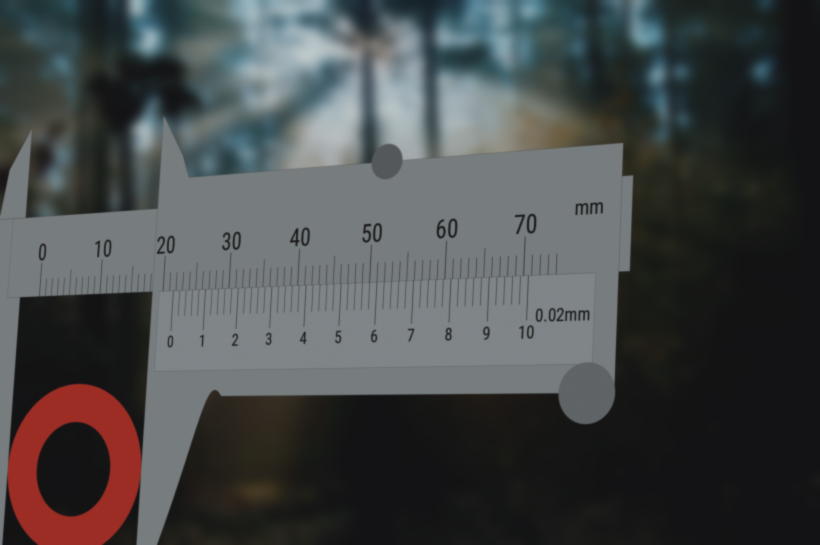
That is **21.6** mm
